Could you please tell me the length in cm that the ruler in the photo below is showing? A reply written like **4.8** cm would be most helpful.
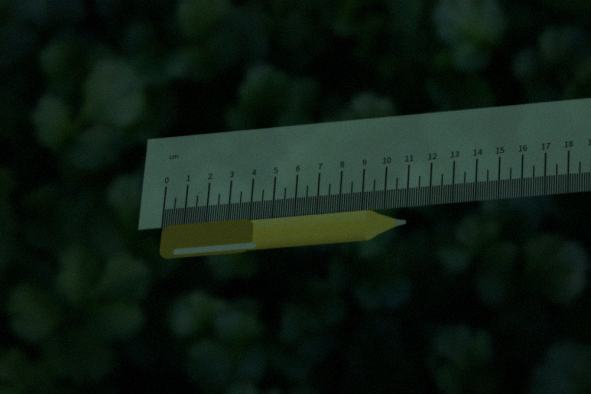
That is **11** cm
